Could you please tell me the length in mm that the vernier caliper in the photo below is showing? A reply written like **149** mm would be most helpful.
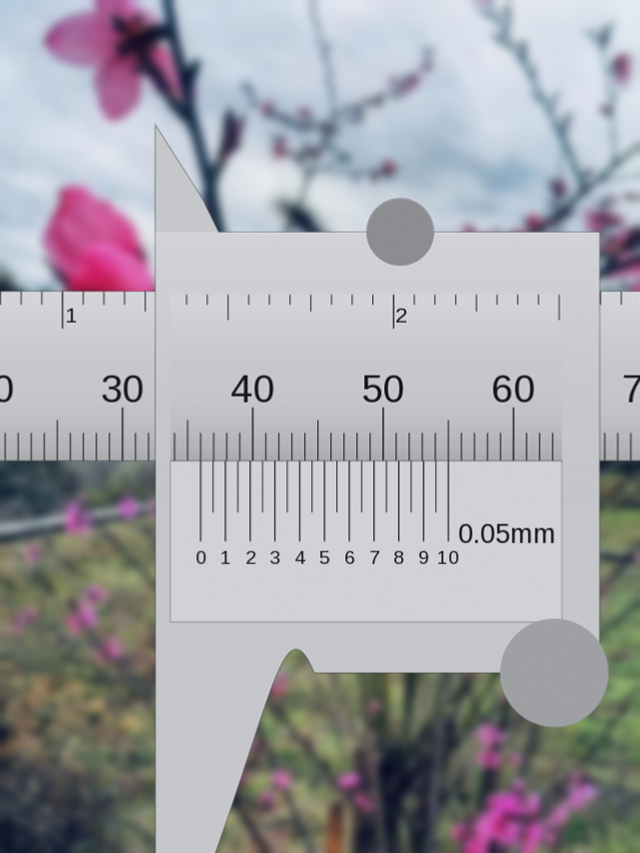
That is **36.0** mm
